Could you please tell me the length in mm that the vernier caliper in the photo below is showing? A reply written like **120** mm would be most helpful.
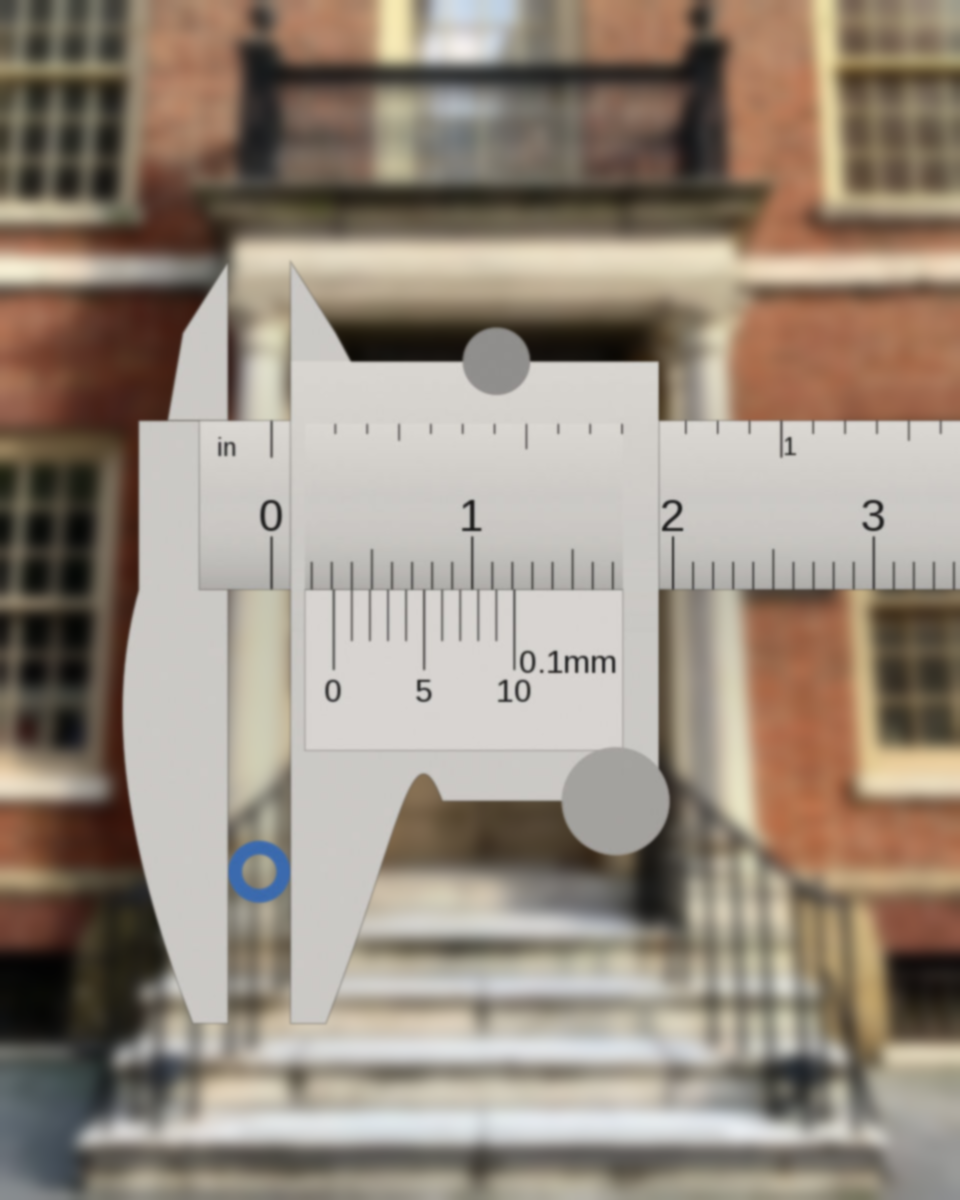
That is **3.1** mm
